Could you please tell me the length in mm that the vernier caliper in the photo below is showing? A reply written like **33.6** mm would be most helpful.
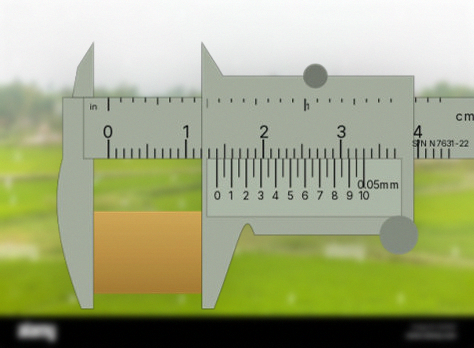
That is **14.0** mm
